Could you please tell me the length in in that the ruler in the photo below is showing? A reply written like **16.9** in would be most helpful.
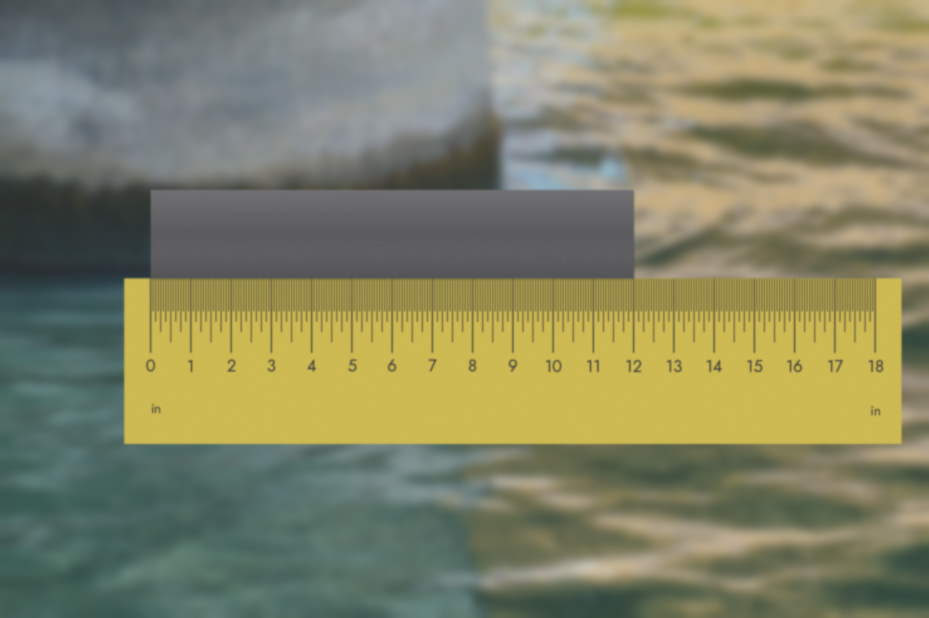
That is **12** in
